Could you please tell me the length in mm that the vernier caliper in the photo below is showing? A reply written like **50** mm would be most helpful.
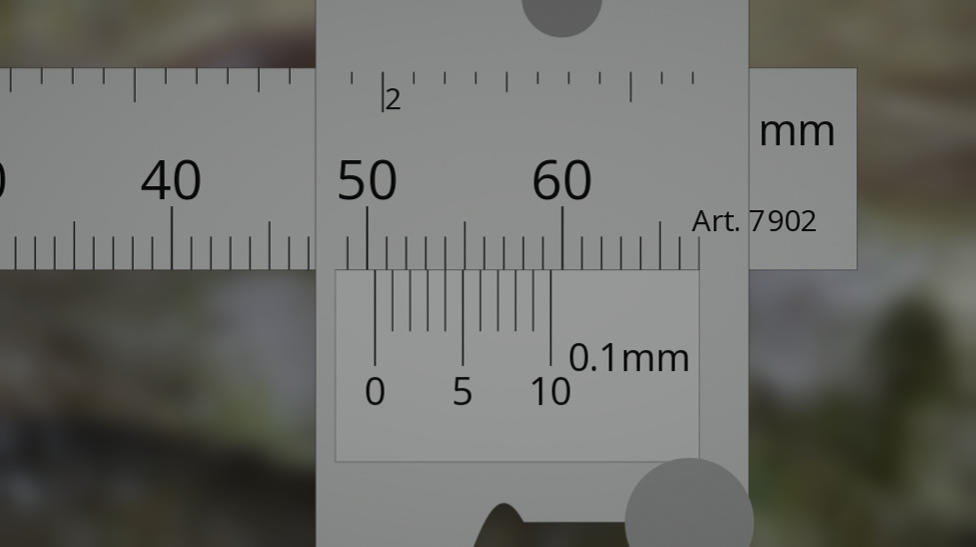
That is **50.4** mm
